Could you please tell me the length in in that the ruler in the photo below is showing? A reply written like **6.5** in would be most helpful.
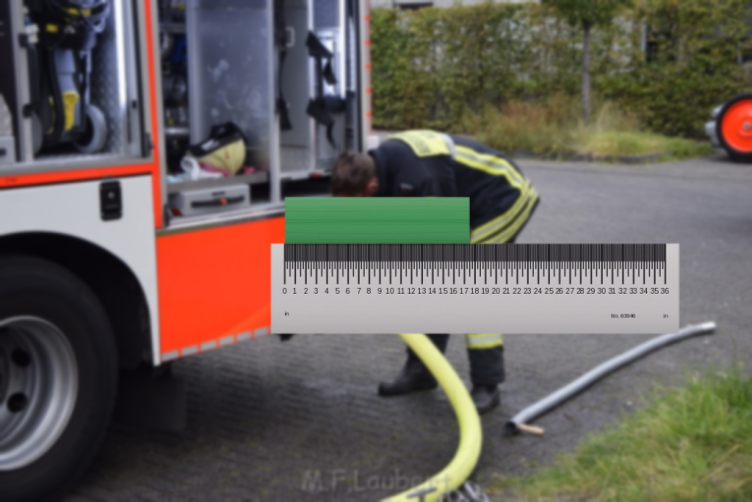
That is **17.5** in
